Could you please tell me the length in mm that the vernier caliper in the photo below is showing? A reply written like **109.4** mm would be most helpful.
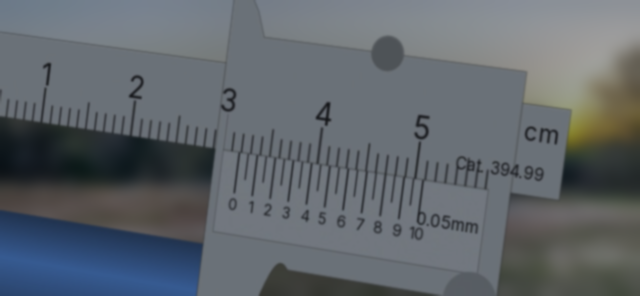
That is **31.8** mm
